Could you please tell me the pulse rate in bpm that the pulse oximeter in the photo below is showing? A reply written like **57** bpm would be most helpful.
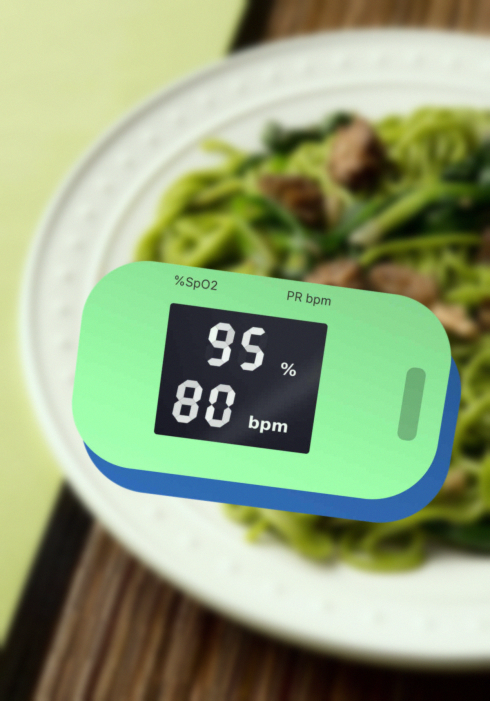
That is **80** bpm
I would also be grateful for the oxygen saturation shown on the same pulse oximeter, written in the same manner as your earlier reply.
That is **95** %
